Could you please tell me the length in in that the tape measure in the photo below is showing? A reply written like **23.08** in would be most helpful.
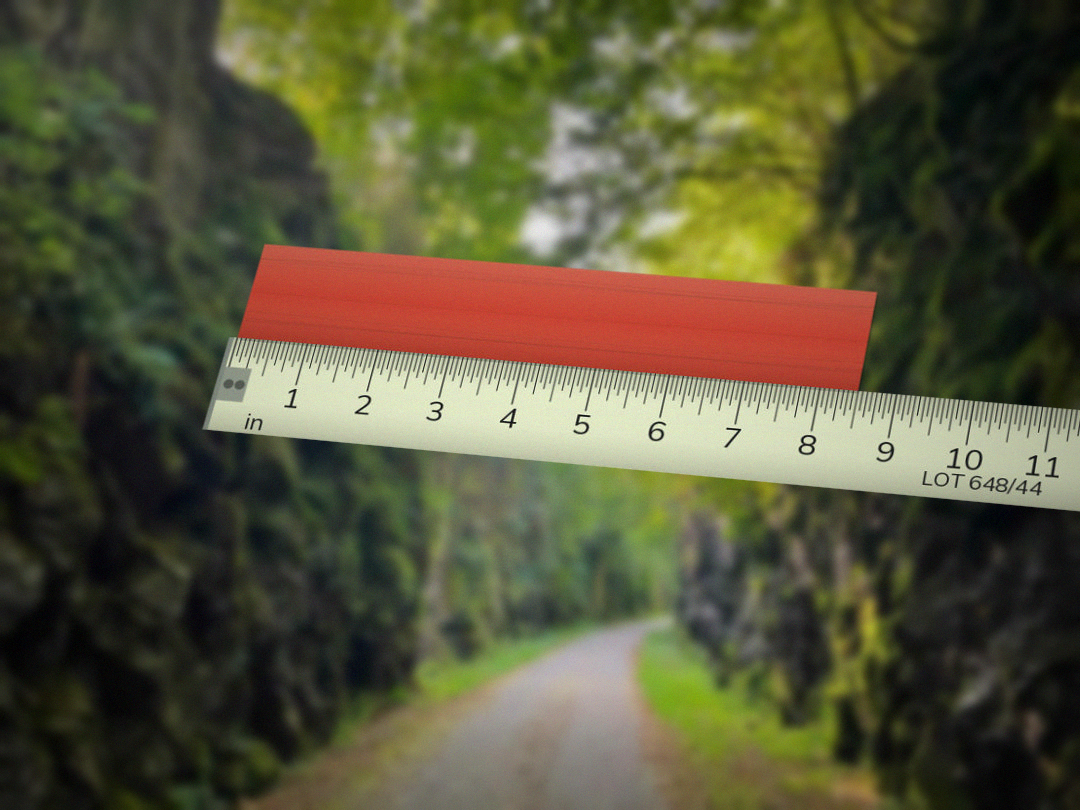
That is **8.5** in
